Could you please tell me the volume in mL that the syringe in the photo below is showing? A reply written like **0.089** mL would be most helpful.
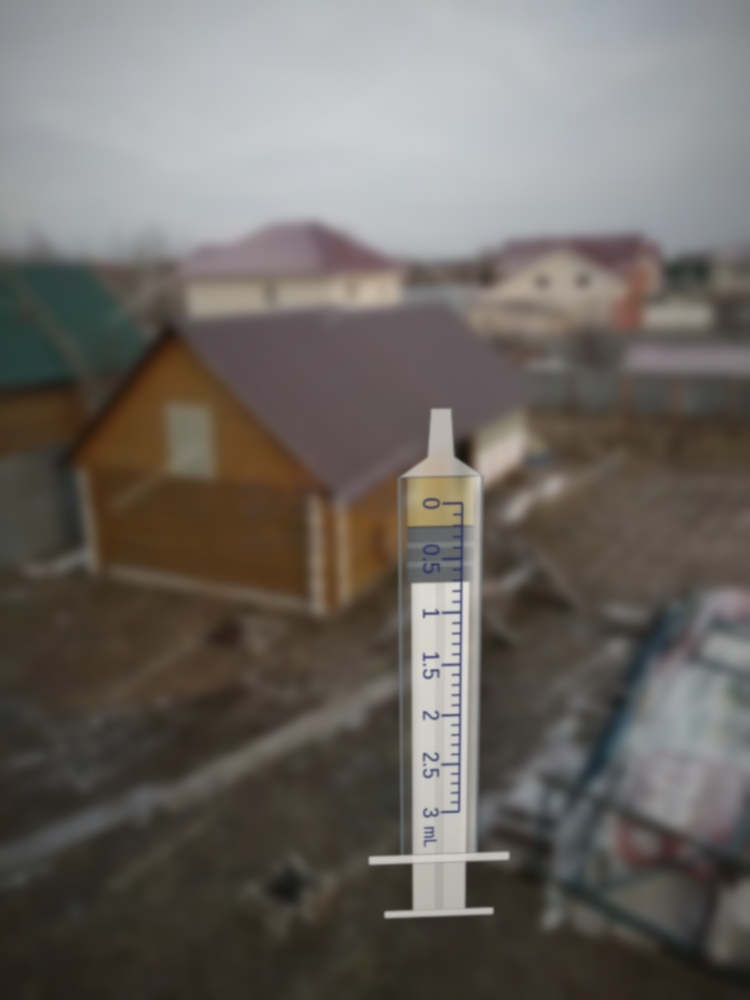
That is **0.2** mL
